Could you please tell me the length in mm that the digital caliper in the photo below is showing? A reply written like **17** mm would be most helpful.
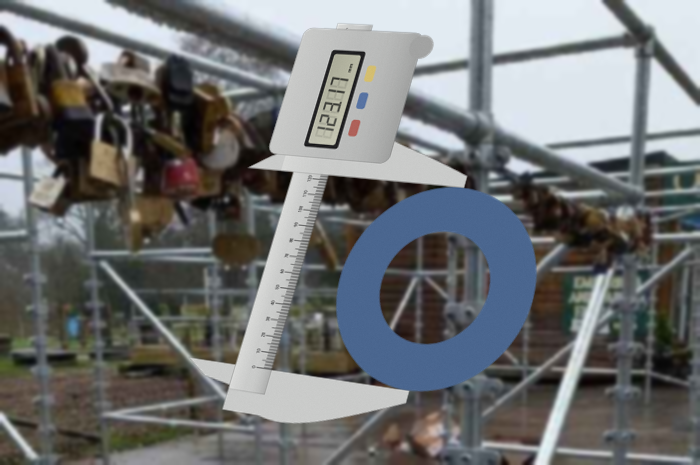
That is **123.17** mm
